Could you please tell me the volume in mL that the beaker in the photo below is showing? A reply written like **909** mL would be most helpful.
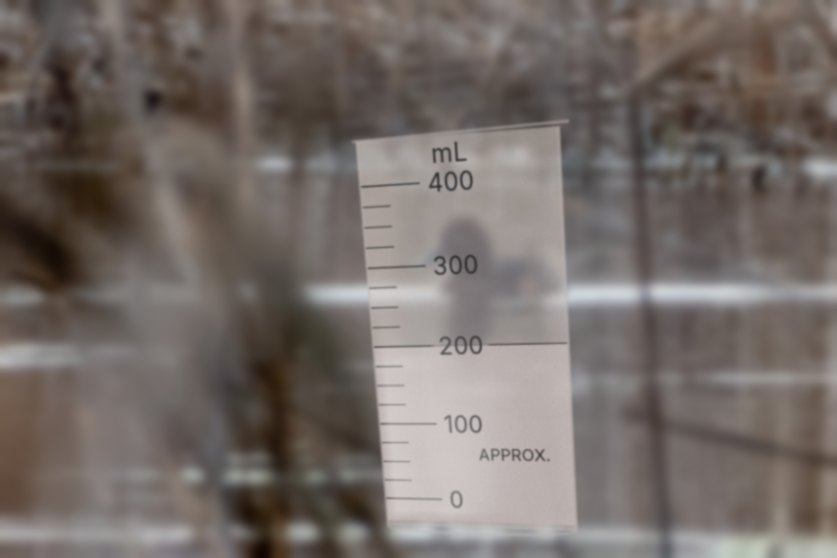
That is **200** mL
